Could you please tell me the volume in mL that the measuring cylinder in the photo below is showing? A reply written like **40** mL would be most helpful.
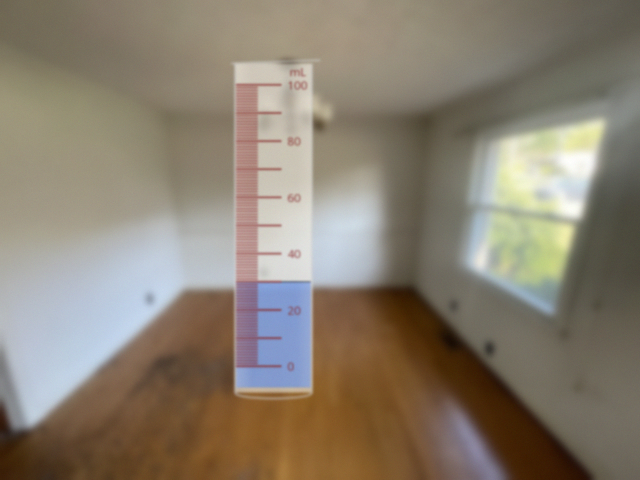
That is **30** mL
